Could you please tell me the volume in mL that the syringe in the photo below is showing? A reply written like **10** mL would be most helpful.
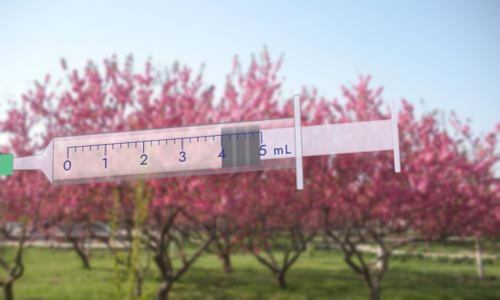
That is **4** mL
